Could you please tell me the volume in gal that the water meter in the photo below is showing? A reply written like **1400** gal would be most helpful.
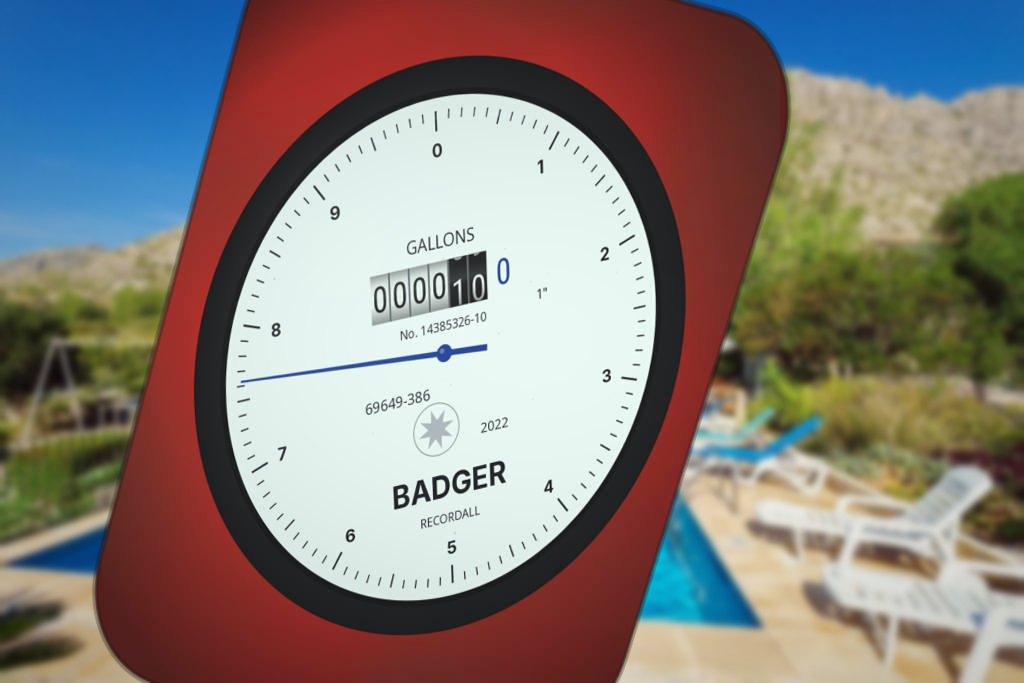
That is **97.6** gal
